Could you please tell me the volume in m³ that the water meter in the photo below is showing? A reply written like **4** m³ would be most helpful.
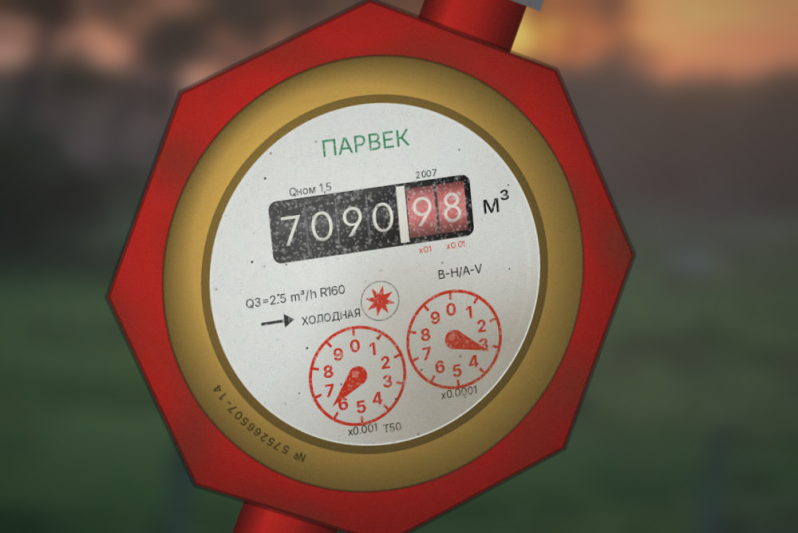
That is **7090.9863** m³
